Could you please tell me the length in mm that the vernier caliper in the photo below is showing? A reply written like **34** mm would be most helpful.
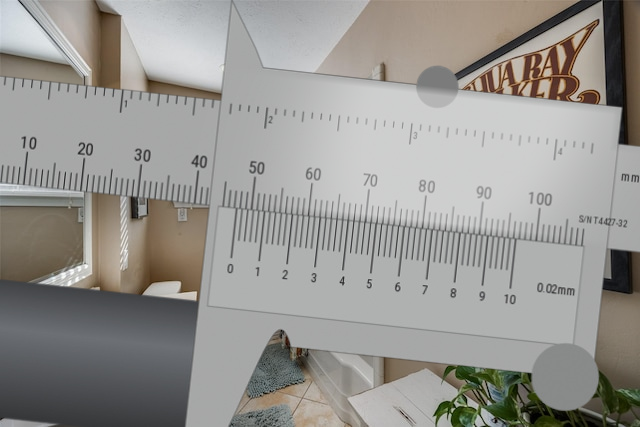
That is **47.4** mm
